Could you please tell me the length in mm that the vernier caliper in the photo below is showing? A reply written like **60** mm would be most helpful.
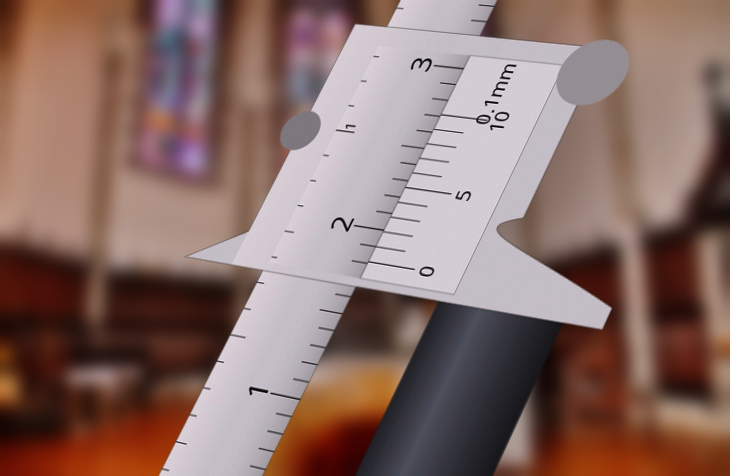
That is **18.1** mm
